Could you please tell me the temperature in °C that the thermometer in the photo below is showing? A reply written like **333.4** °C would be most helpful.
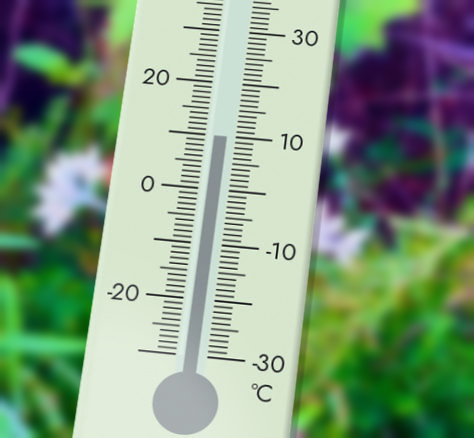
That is **10** °C
